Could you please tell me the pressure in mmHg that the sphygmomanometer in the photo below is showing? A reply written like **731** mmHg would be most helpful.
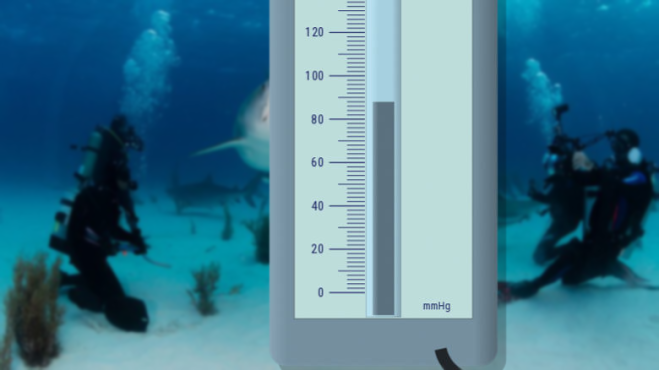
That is **88** mmHg
